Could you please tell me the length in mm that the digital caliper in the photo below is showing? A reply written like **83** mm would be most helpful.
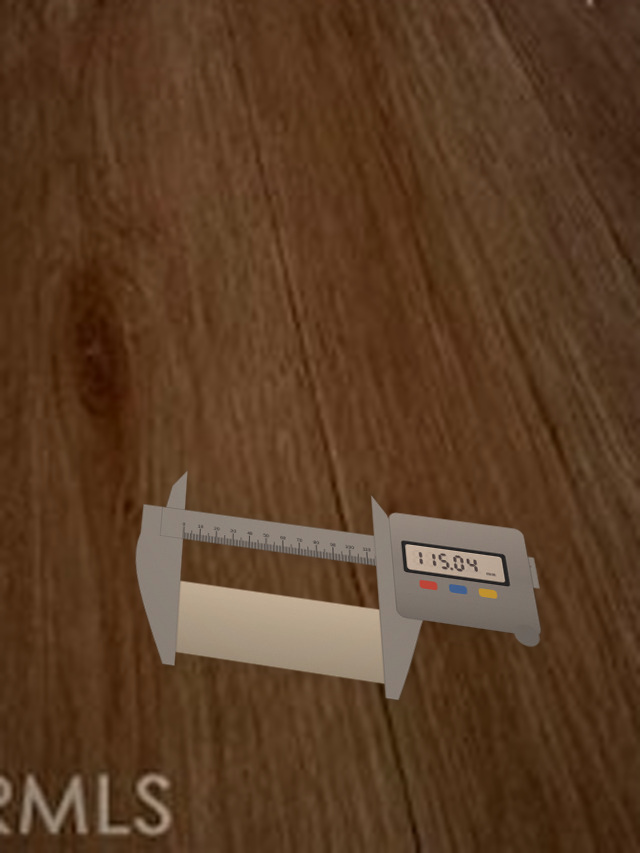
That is **115.04** mm
